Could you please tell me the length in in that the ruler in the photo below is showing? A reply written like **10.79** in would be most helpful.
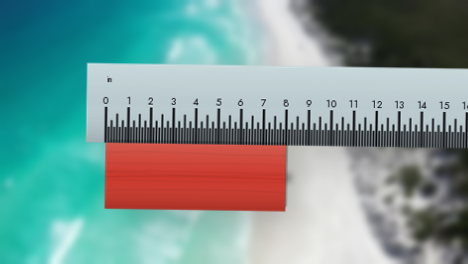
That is **8** in
